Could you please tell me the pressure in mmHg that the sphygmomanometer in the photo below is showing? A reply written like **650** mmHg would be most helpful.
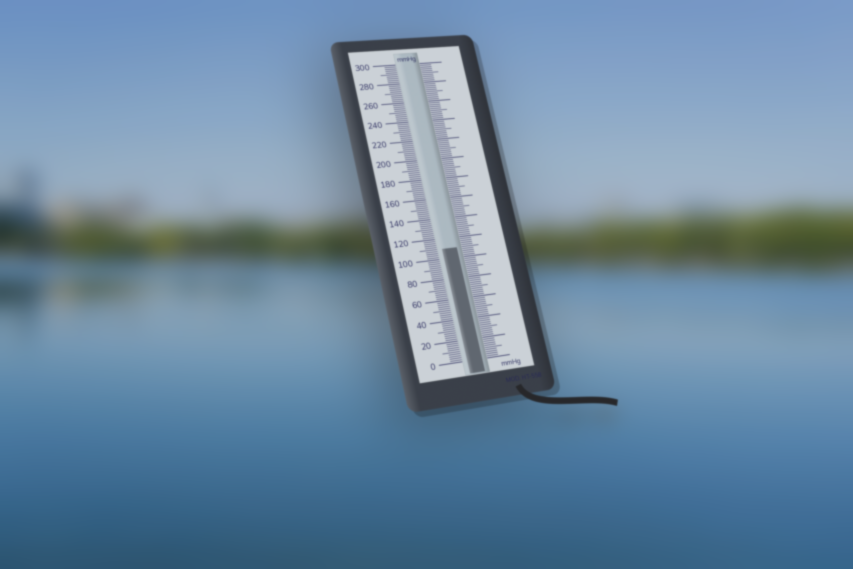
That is **110** mmHg
